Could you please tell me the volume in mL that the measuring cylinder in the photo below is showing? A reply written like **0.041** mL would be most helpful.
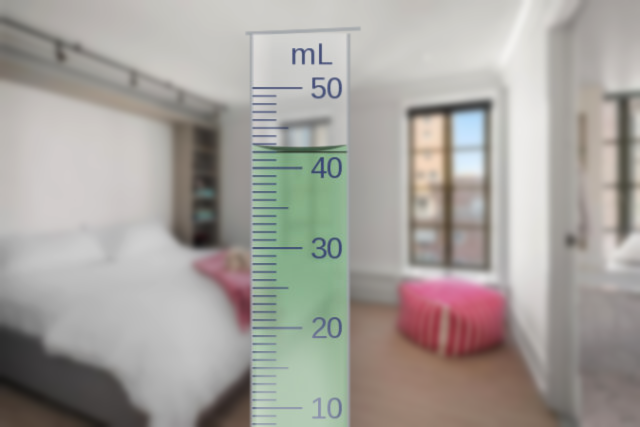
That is **42** mL
